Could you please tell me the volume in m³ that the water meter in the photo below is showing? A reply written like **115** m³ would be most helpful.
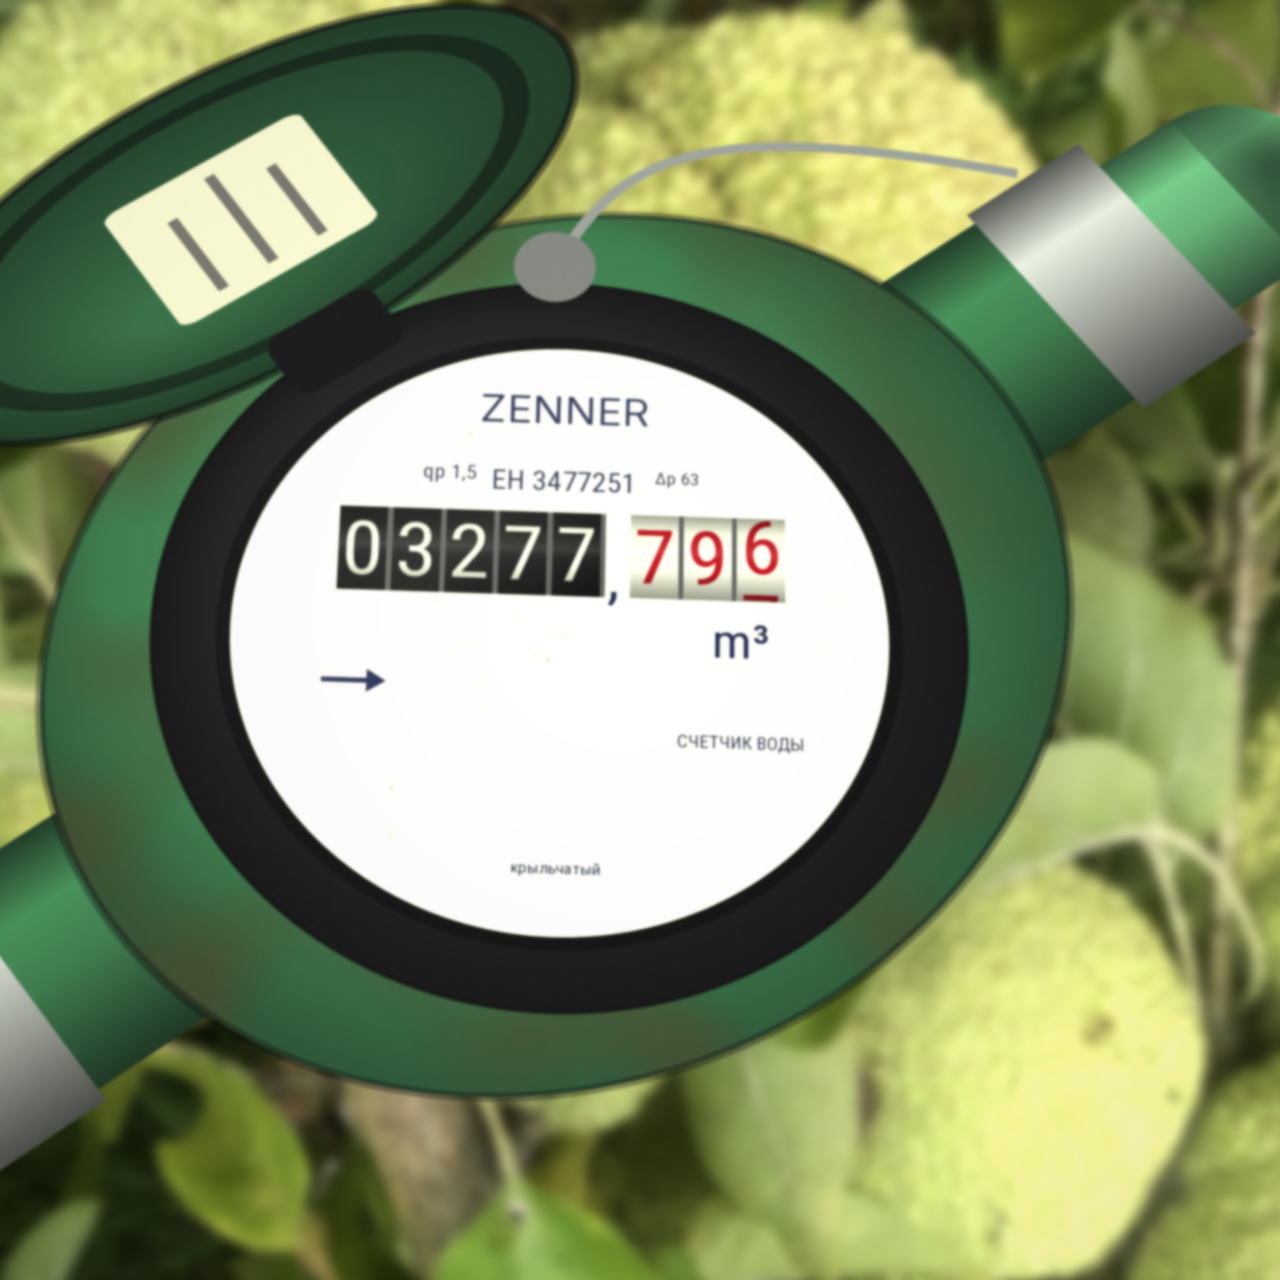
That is **3277.796** m³
